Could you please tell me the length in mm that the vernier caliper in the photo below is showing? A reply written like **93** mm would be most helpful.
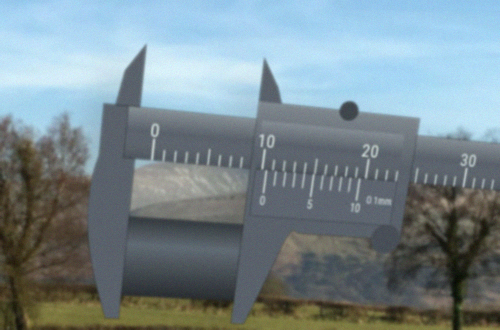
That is **10.4** mm
